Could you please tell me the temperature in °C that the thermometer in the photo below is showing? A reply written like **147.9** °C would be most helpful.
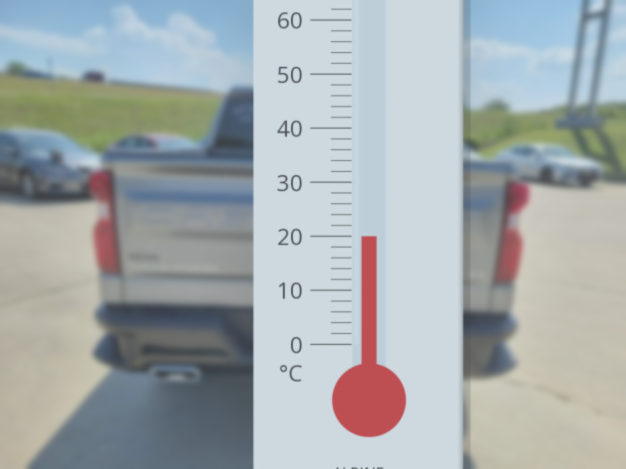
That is **20** °C
